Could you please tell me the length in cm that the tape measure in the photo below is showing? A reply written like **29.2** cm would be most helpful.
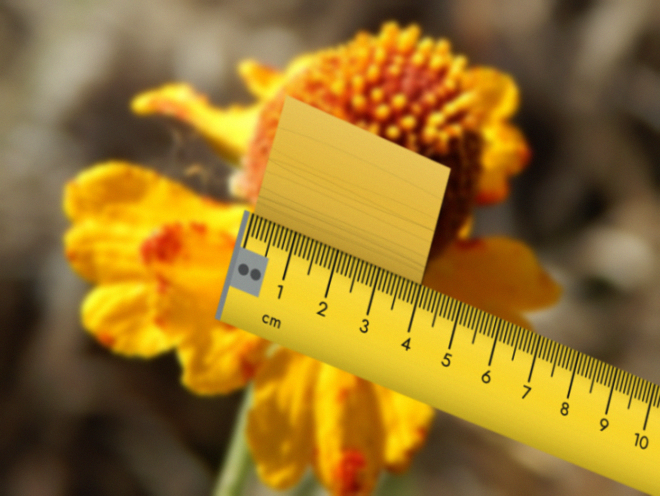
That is **4** cm
